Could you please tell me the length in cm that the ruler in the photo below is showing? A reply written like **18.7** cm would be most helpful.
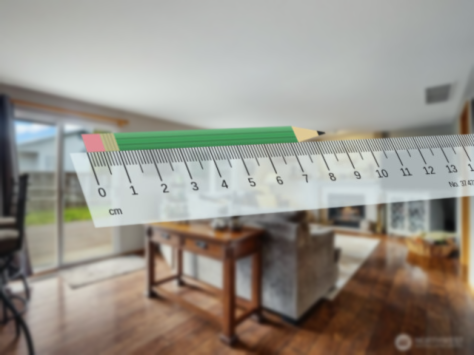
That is **8.5** cm
